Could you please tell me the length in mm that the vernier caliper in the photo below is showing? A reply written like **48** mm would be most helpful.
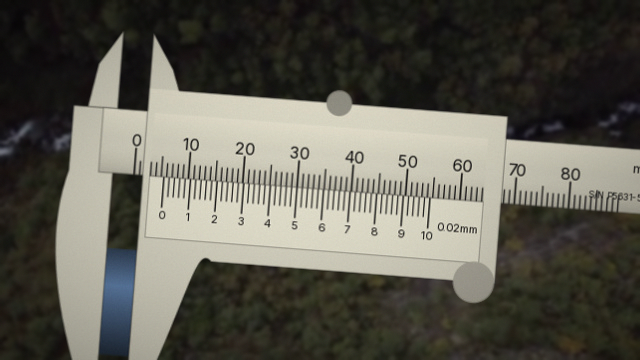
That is **5.5** mm
